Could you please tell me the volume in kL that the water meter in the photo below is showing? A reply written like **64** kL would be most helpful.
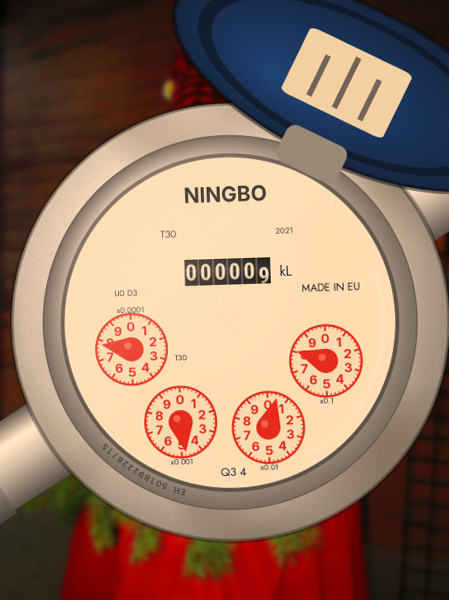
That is **8.8047** kL
